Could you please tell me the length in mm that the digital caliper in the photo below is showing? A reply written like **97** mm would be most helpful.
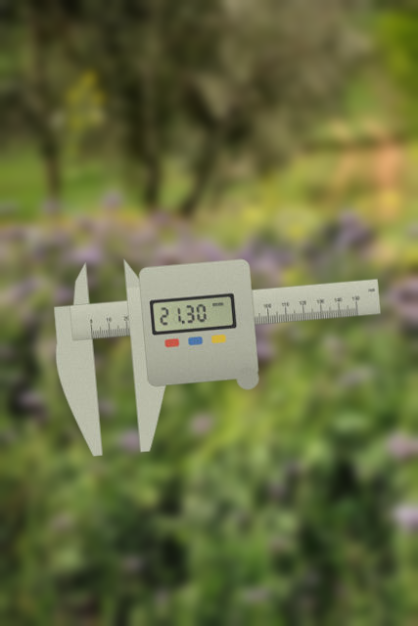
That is **21.30** mm
